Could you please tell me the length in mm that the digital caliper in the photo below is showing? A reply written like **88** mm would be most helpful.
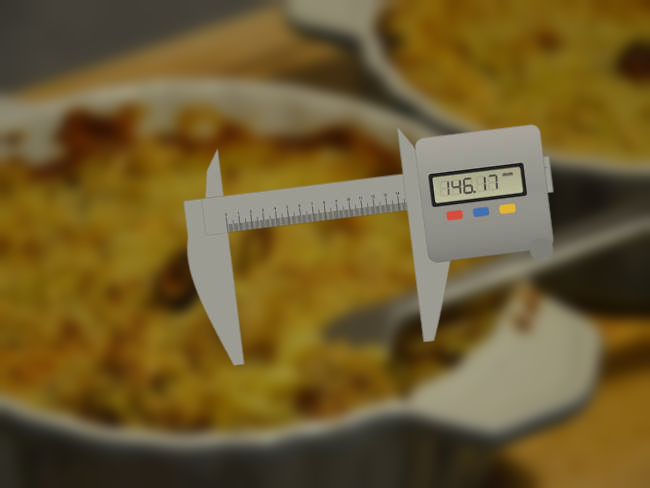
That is **146.17** mm
